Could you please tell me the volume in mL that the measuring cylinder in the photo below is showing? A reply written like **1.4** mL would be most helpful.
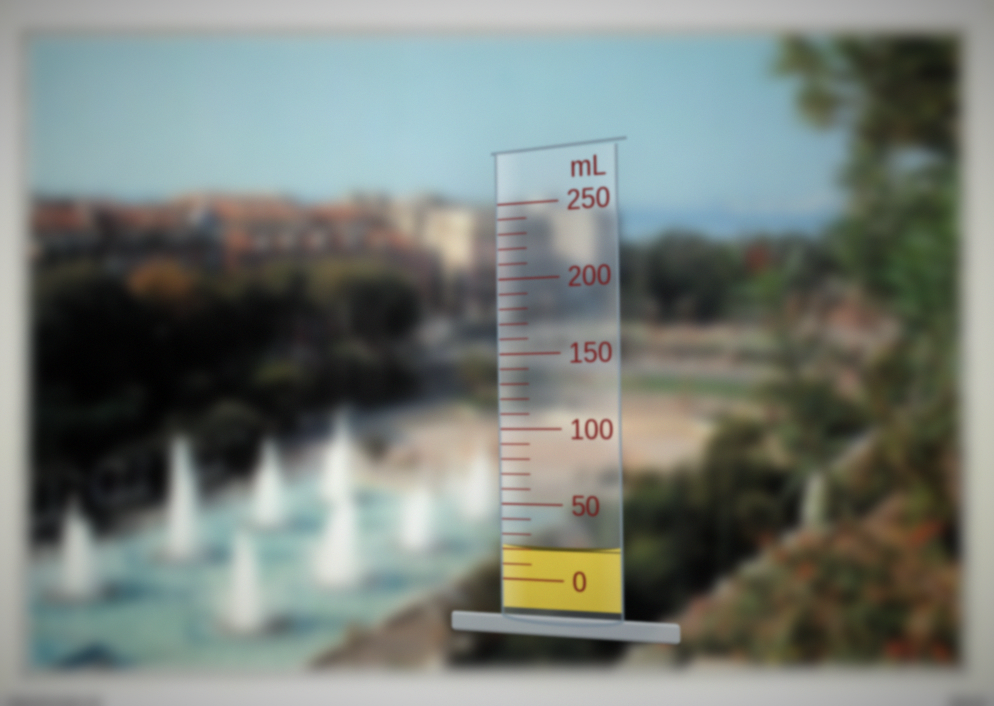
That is **20** mL
